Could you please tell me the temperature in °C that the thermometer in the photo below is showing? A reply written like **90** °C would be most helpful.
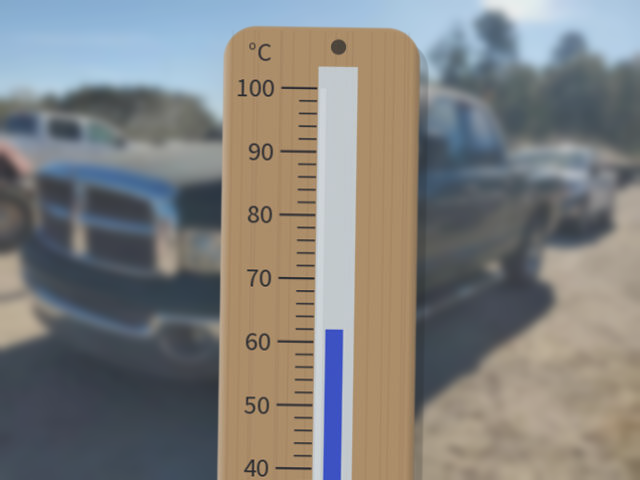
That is **62** °C
